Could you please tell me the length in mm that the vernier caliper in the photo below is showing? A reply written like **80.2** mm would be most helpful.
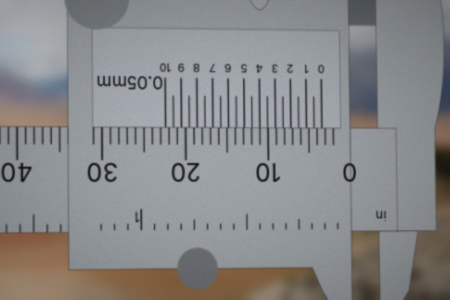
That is **3.4** mm
